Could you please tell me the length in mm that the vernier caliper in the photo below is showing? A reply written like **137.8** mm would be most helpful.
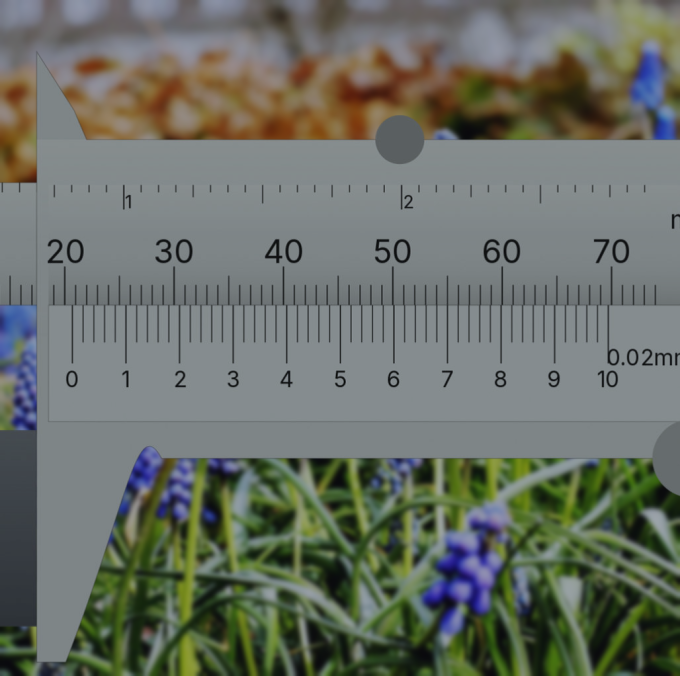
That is **20.7** mm
